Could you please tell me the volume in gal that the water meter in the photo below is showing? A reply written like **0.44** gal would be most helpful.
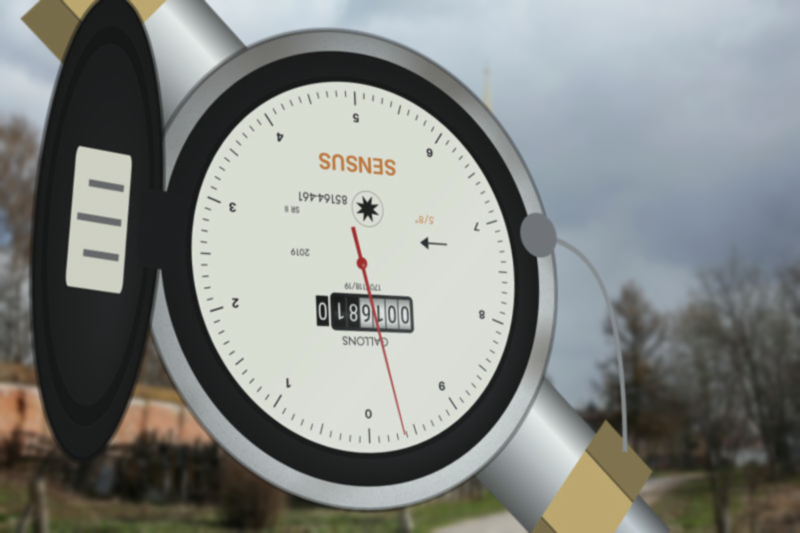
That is **16809.6** gal
